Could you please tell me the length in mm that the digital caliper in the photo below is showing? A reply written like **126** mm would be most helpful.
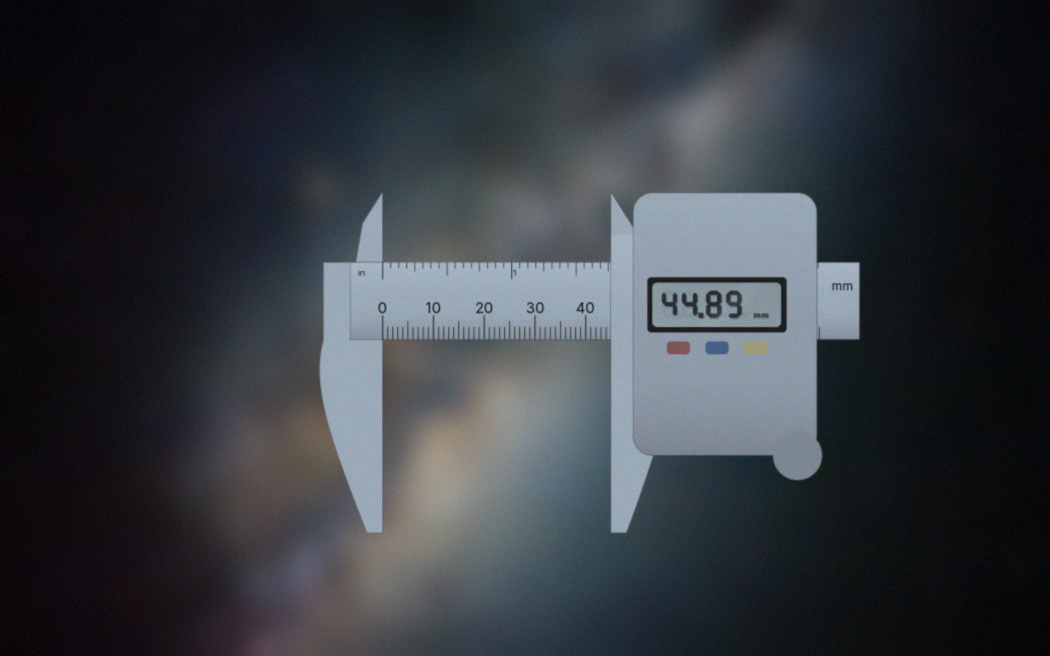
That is **44.89** mm
